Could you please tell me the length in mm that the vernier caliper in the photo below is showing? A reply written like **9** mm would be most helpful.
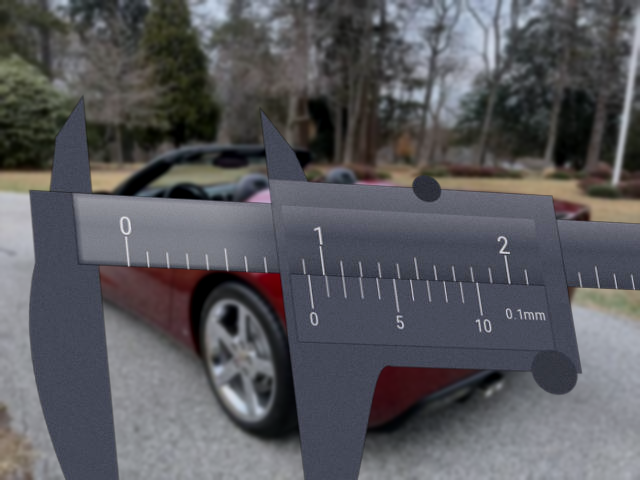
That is **9.2** mm
